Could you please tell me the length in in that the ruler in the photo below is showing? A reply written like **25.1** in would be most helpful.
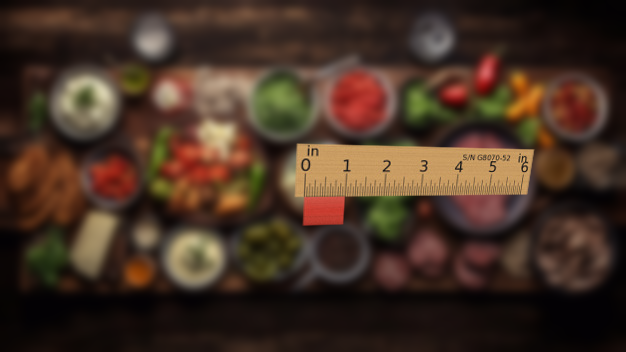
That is **1** in
